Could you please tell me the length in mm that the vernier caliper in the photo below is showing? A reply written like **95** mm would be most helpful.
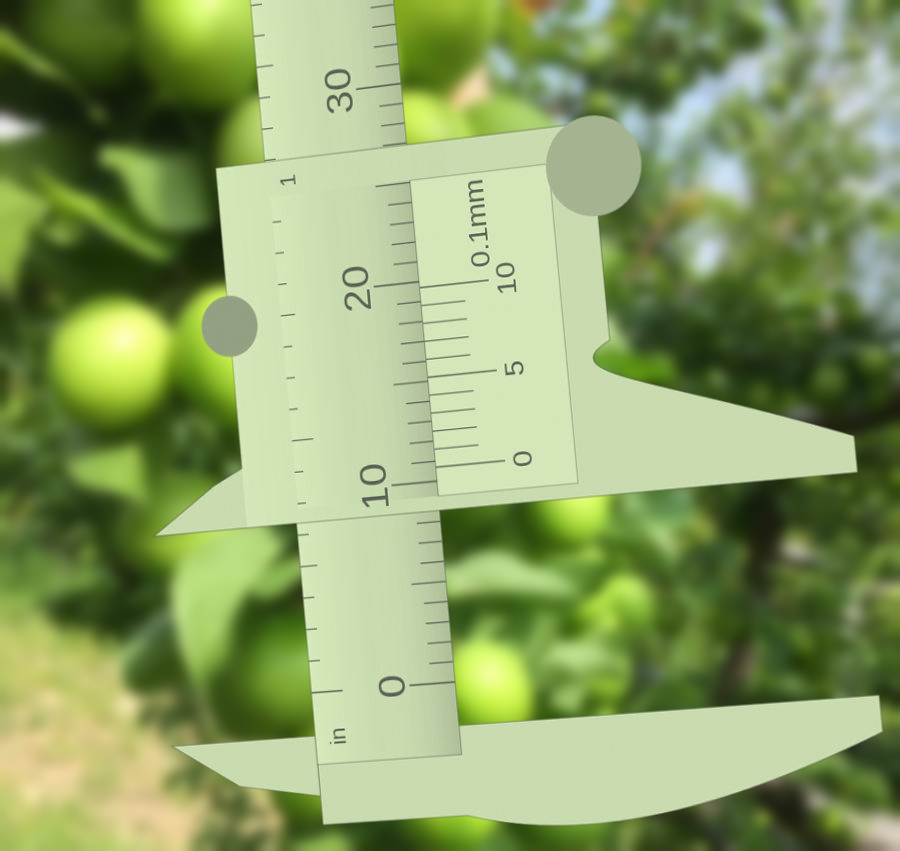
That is **10.7** mm
